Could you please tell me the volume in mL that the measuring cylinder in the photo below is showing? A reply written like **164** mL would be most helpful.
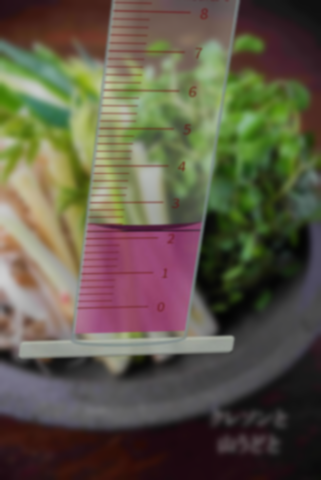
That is **2.2** mL
